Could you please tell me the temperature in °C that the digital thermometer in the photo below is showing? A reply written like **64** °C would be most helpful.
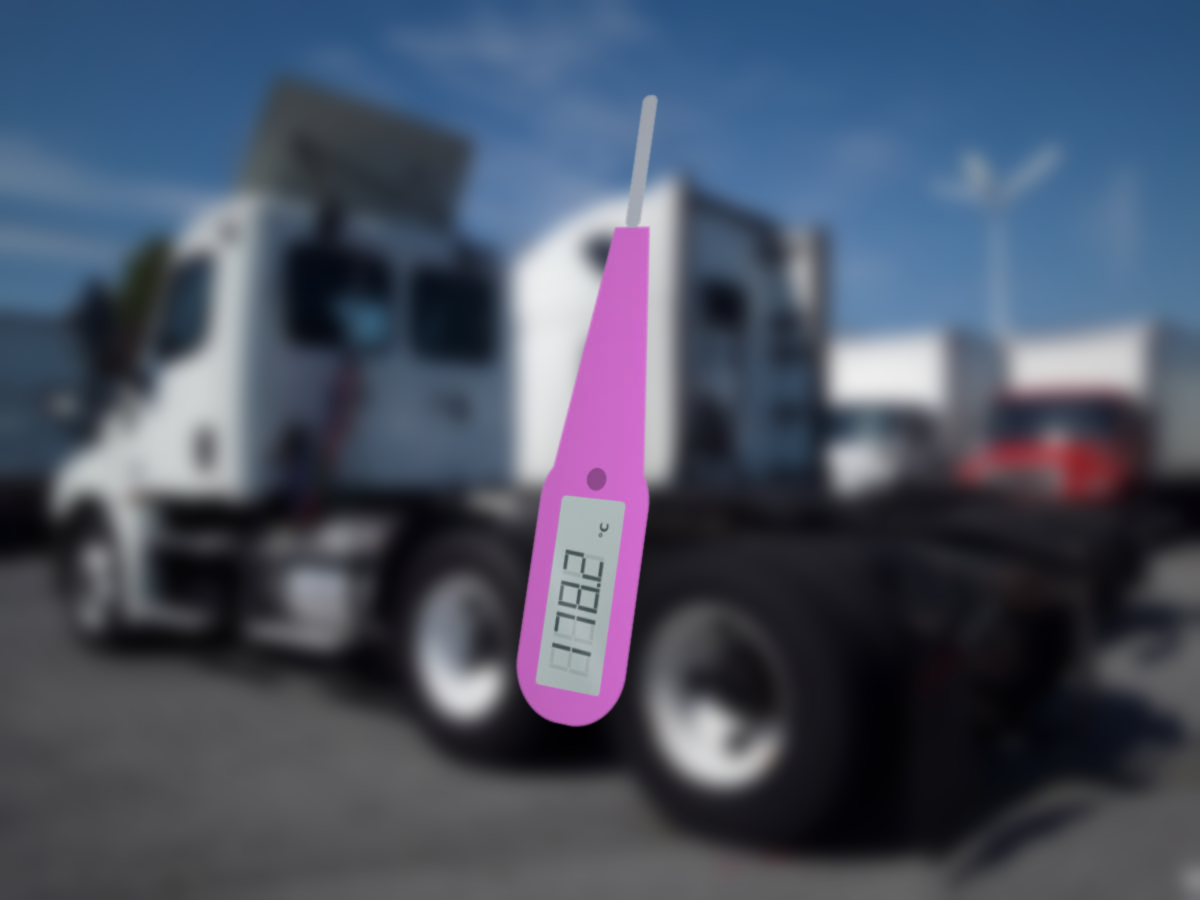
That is **178.2** °C
